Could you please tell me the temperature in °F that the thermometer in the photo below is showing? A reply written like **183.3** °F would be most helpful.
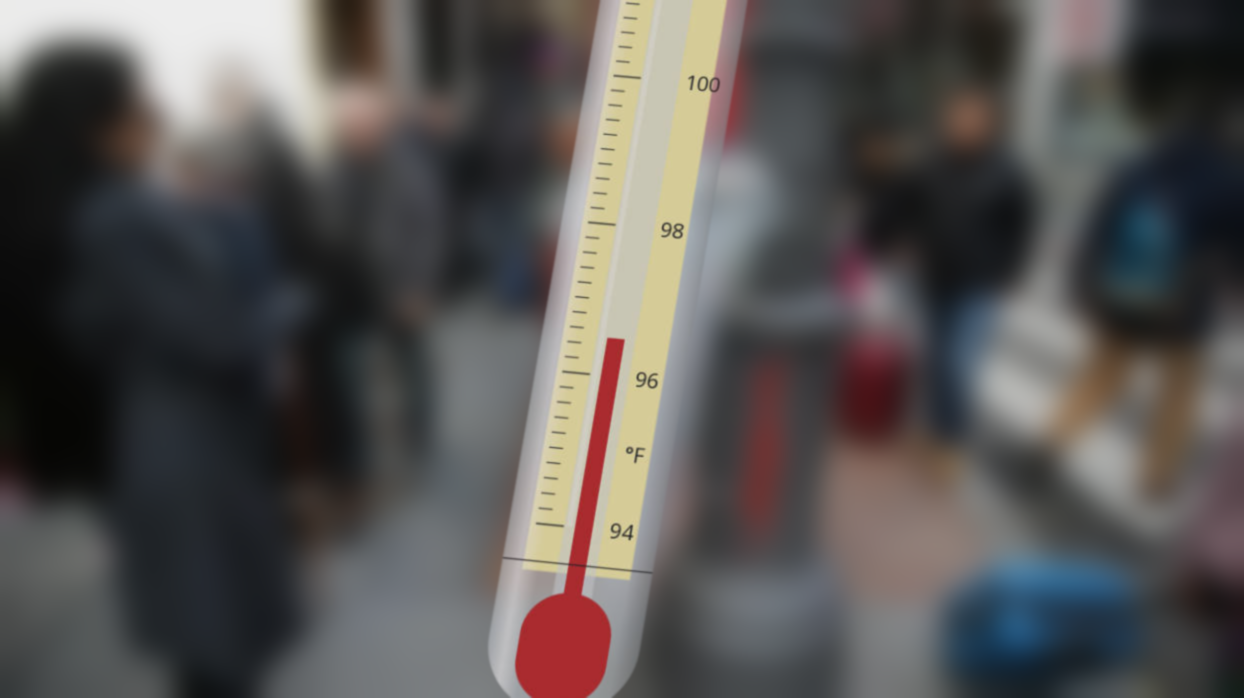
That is **96.5** °F
